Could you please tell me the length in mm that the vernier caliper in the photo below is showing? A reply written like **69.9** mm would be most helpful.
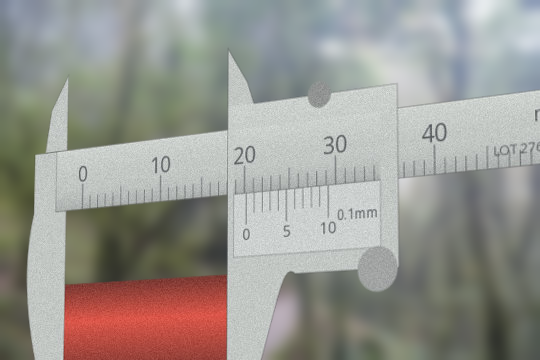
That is **20.2** mm
